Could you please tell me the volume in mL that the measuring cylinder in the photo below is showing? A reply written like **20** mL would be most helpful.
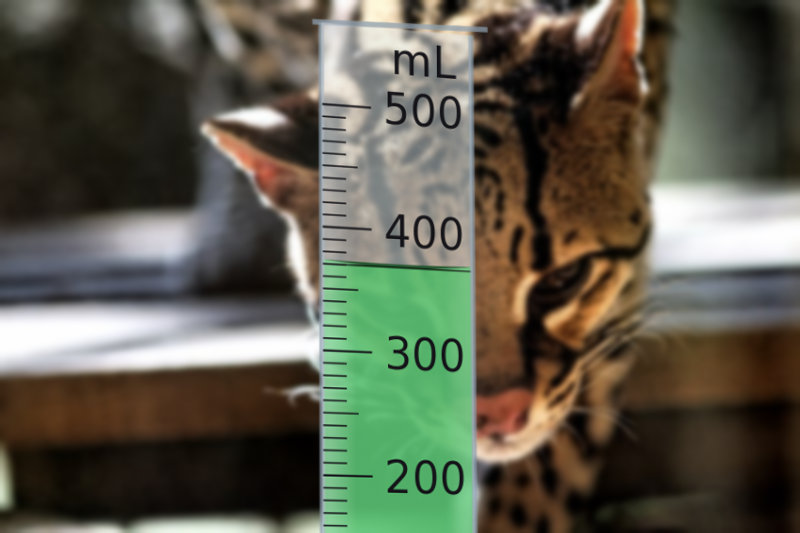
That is **370** mL
